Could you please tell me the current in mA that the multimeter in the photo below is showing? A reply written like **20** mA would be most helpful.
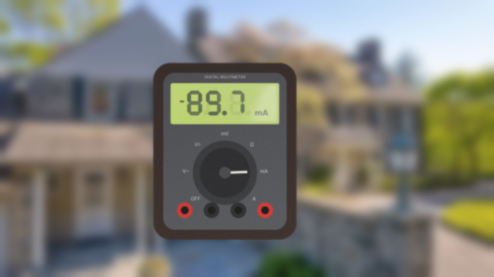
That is **-89.7** mA
